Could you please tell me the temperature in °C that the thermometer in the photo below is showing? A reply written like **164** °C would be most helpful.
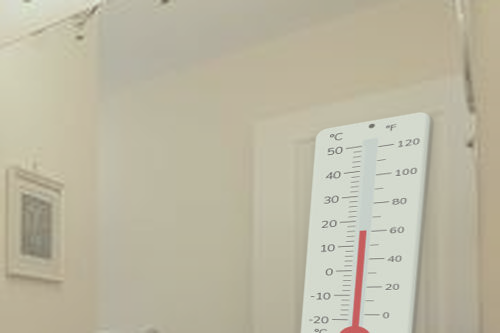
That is **16** °C
